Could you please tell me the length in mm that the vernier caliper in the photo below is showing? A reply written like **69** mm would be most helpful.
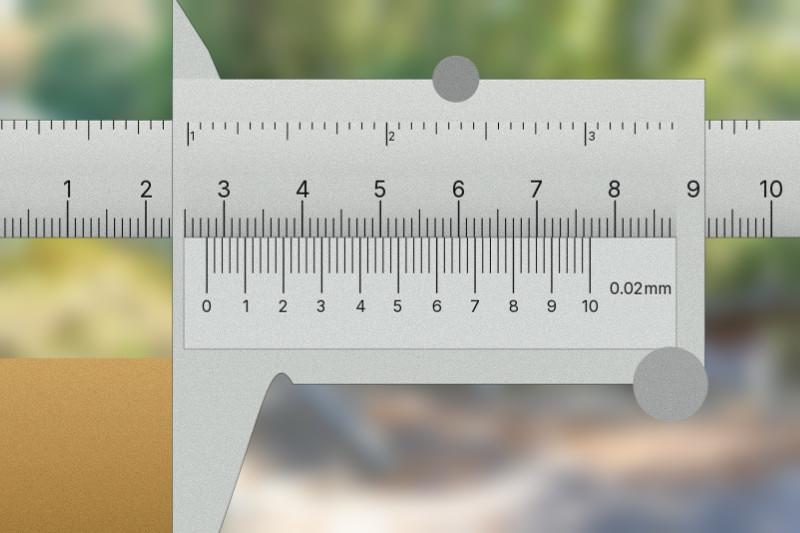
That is **27.8** mm
